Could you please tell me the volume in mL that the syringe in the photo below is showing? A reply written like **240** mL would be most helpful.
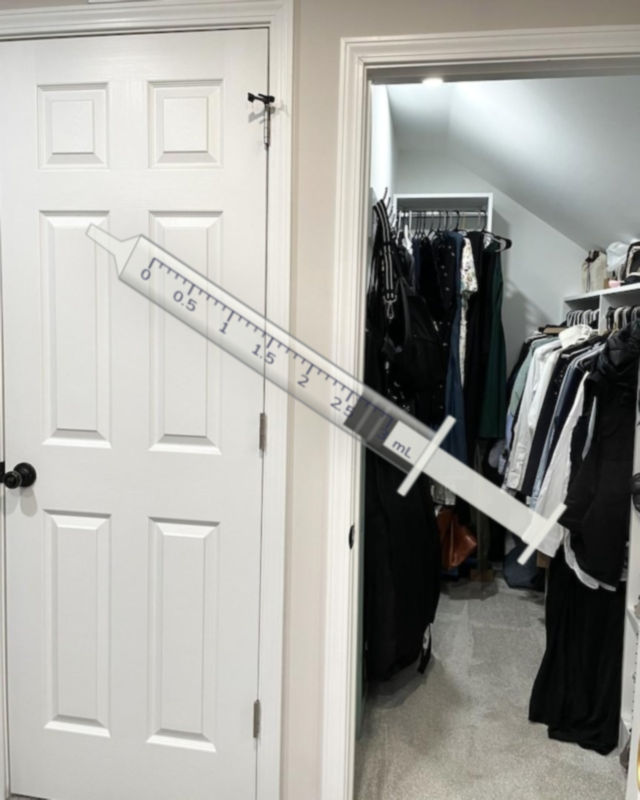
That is **2.6** mL
